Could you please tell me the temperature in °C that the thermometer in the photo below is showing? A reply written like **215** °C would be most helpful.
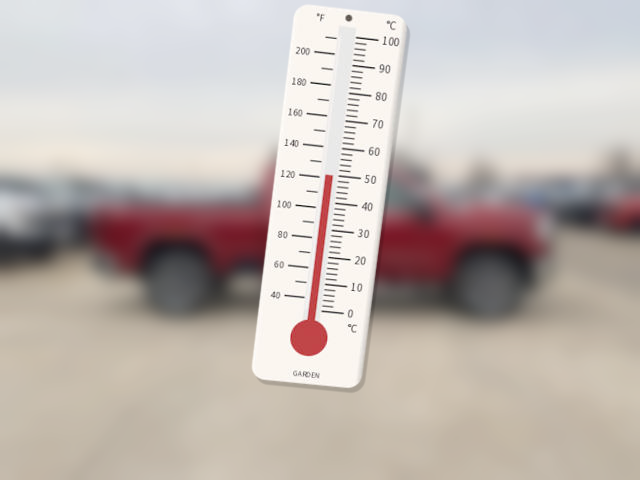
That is **50** °C
